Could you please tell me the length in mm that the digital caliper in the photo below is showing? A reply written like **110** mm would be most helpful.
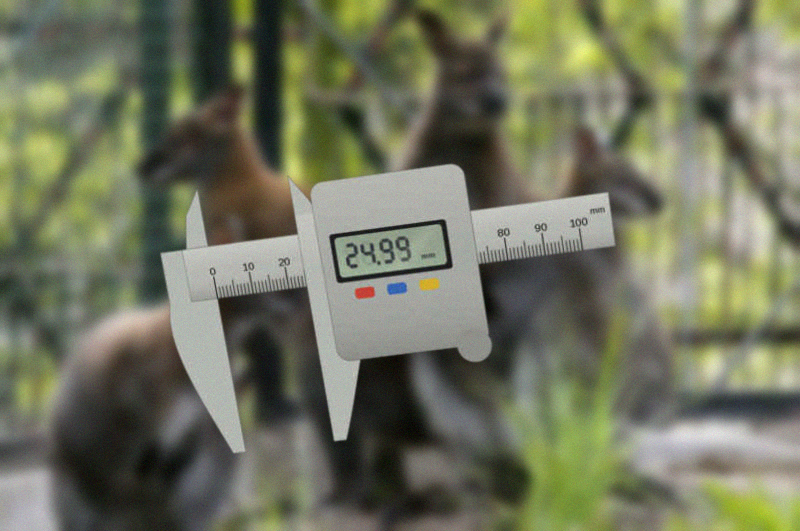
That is **24.99** mm
